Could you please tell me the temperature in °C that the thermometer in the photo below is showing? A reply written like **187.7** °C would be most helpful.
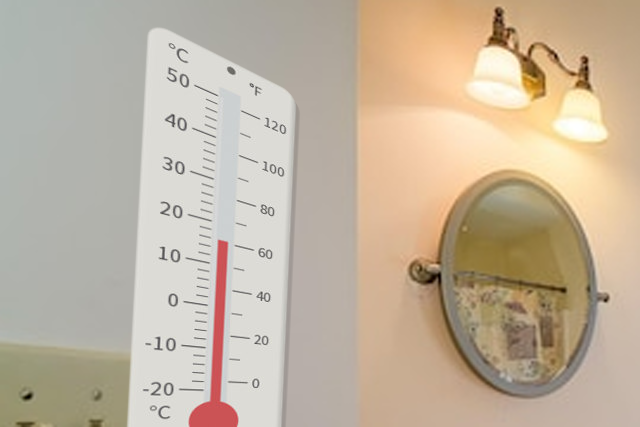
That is **16** °C
